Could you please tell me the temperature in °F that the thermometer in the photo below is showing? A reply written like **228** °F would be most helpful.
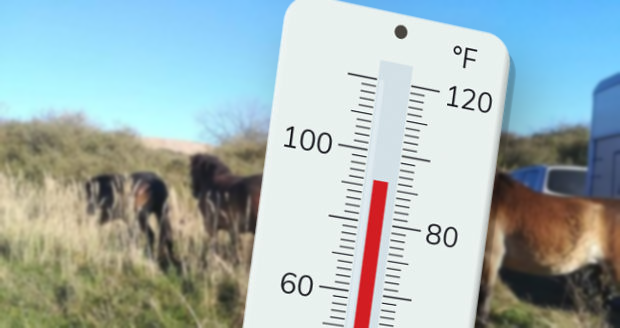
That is **92** °F
